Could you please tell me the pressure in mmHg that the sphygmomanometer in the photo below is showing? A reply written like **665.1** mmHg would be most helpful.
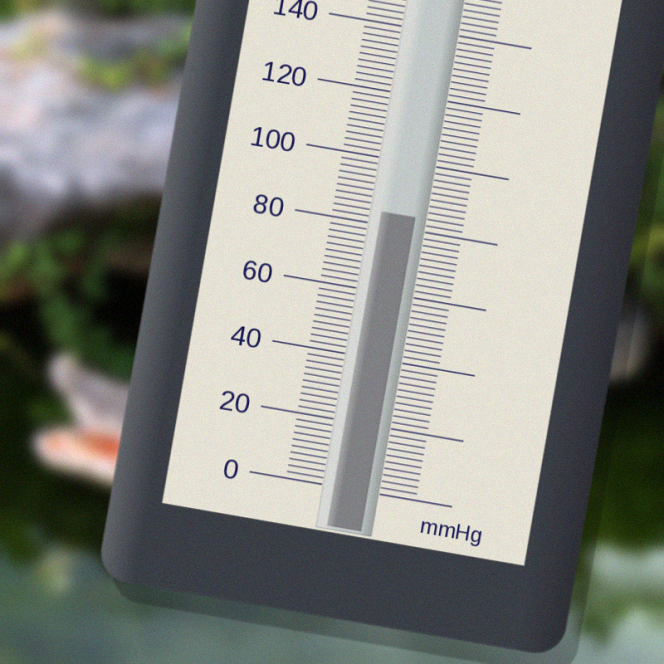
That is **84** mmHg
